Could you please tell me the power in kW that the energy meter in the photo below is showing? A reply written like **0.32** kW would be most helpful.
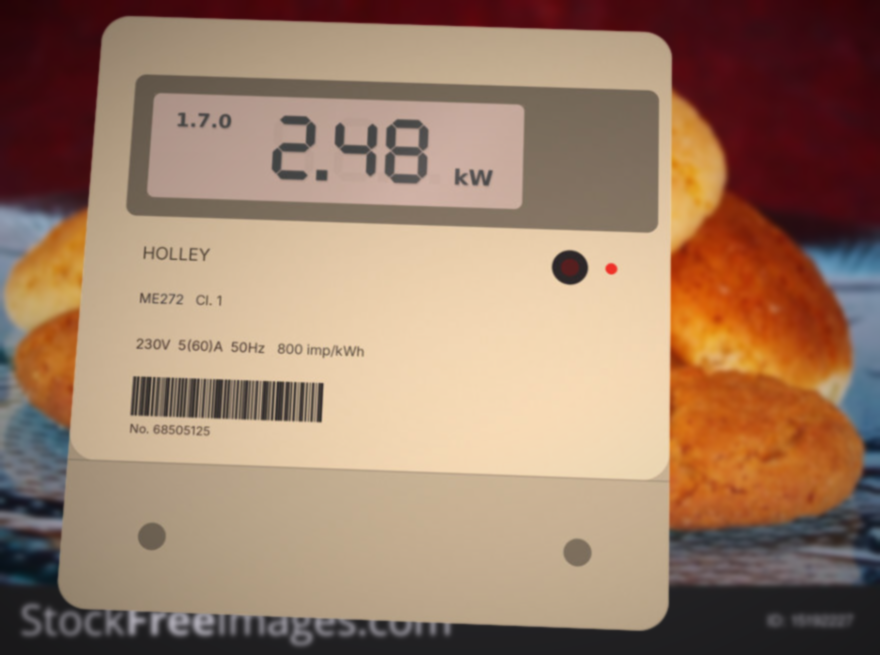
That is **2.48** kW
